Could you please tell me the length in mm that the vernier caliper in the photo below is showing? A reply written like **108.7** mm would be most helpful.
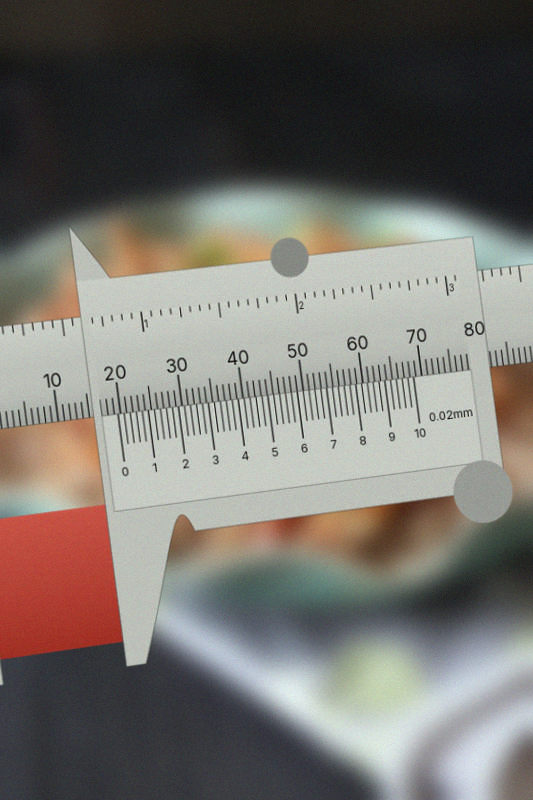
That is **19.6** mm
